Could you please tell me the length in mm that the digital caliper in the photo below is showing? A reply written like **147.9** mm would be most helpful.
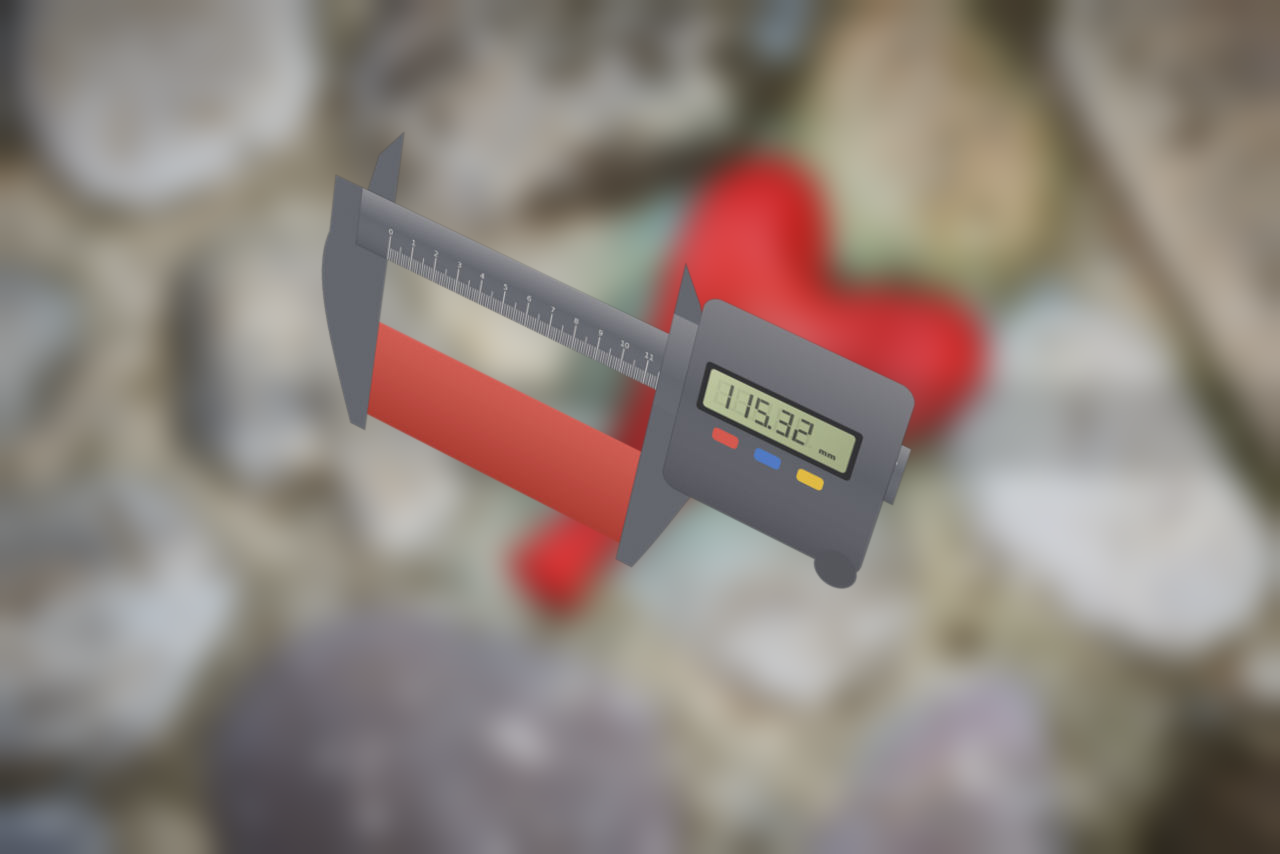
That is **115.32** mm
